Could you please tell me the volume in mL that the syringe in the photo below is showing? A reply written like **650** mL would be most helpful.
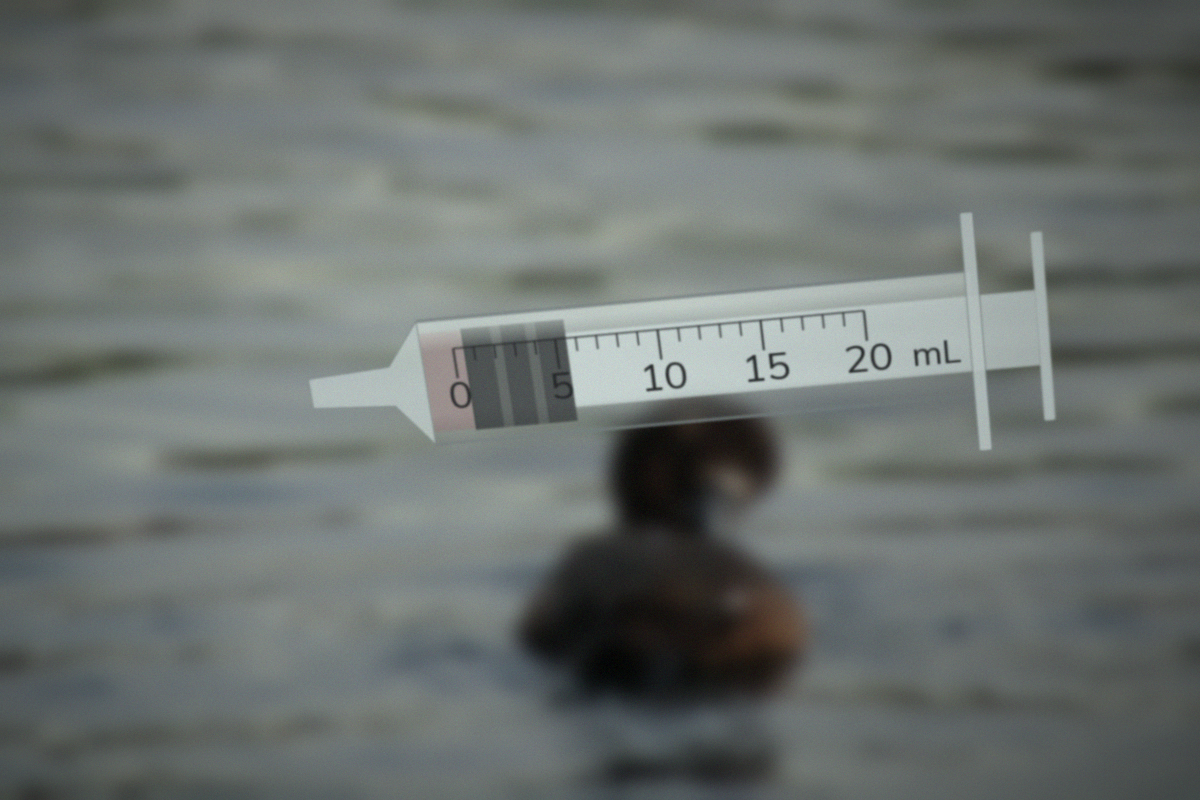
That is **0.5** mL
